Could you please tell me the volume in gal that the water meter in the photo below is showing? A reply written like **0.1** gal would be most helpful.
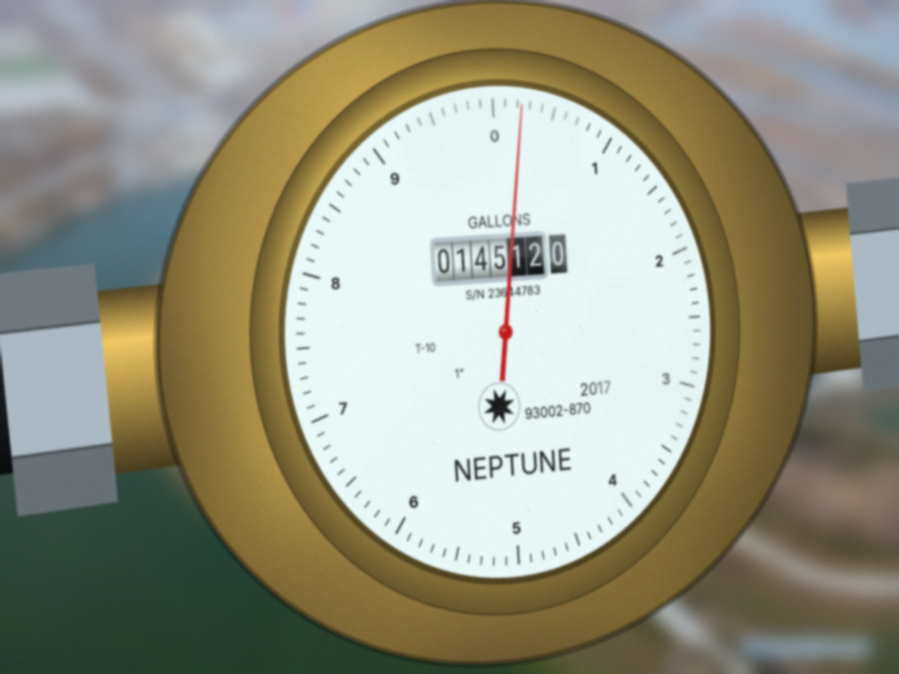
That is **145120.2** gal
